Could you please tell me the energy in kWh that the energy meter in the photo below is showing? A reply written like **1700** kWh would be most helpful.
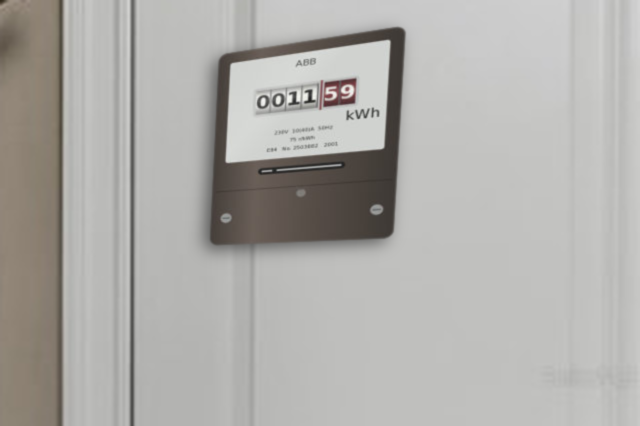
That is **11.59** kWh
